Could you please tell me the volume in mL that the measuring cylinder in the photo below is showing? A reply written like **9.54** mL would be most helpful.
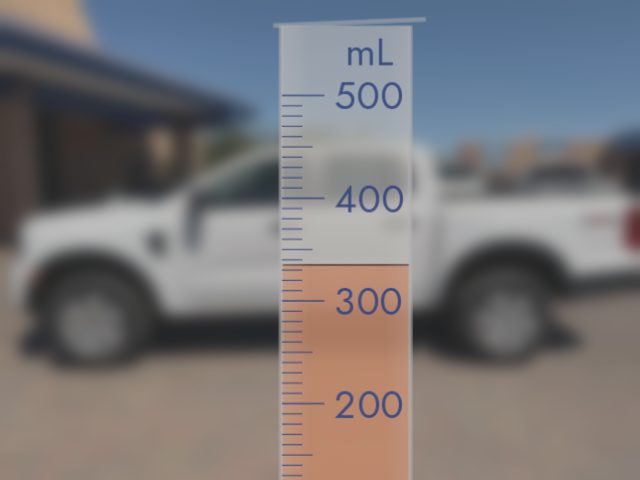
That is **335** mL
